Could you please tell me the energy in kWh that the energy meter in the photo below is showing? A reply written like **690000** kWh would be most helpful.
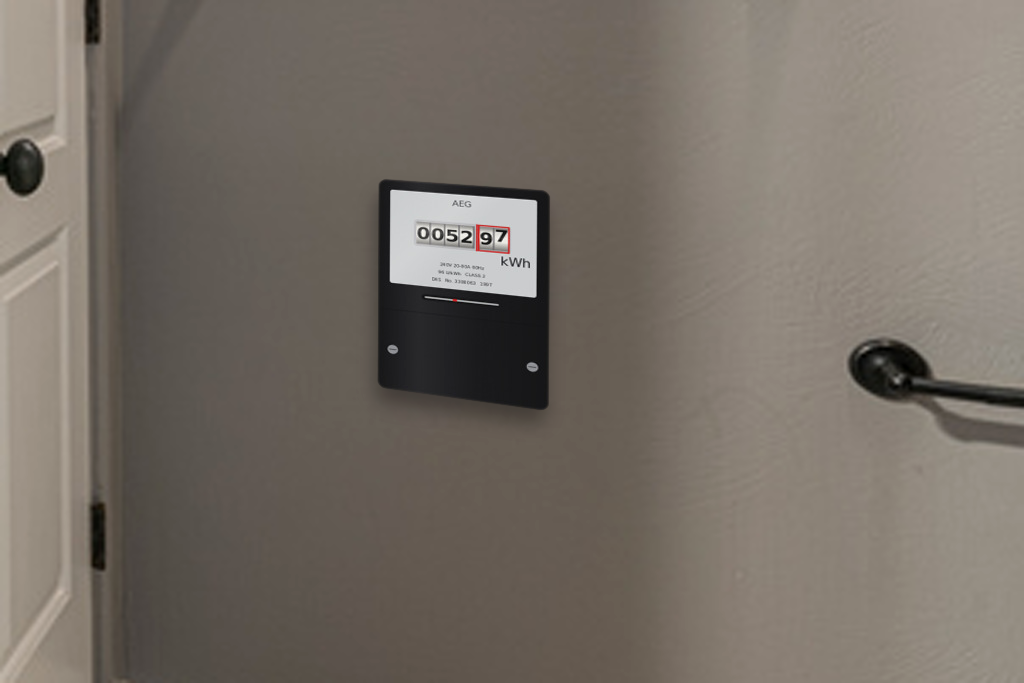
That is **52.97** kWh
